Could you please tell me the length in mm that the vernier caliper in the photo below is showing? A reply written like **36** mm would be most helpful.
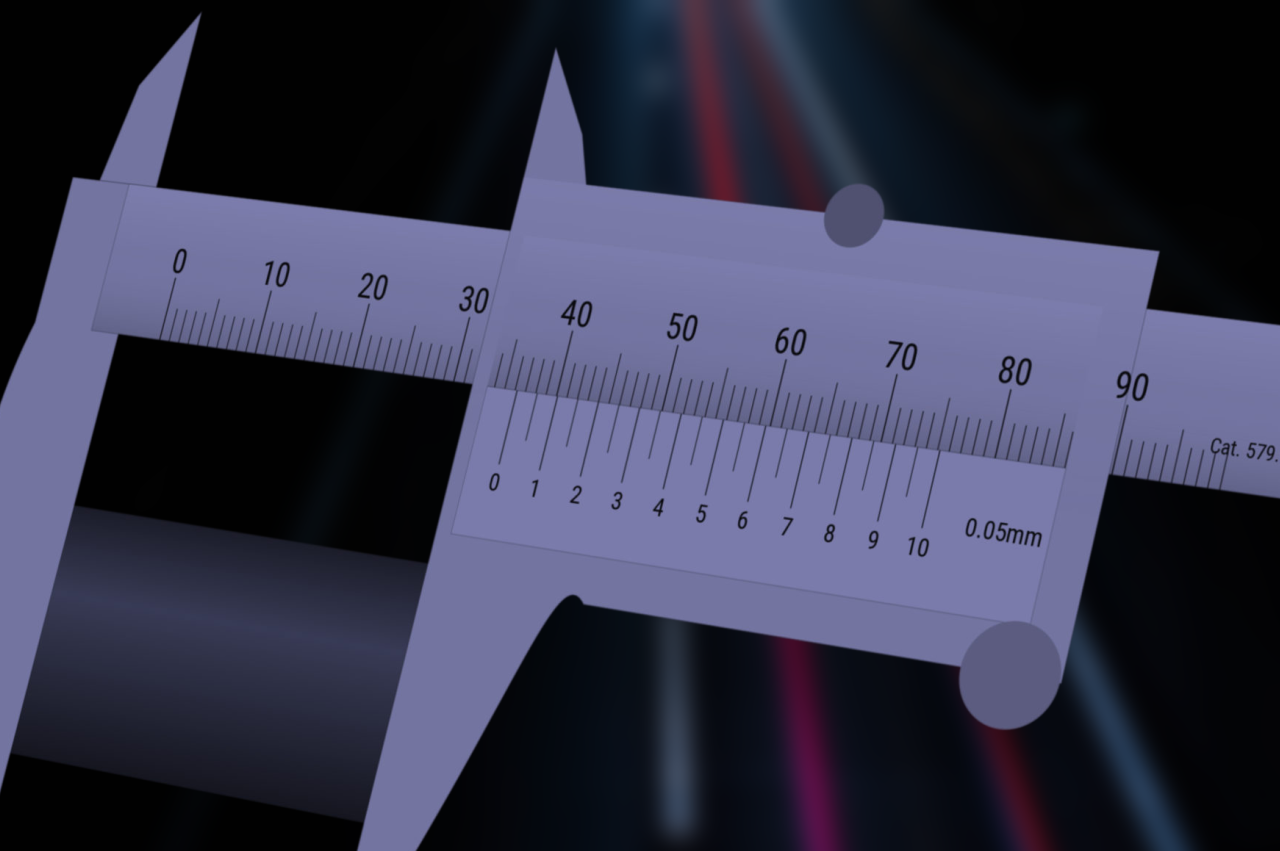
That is **36.2** mm
